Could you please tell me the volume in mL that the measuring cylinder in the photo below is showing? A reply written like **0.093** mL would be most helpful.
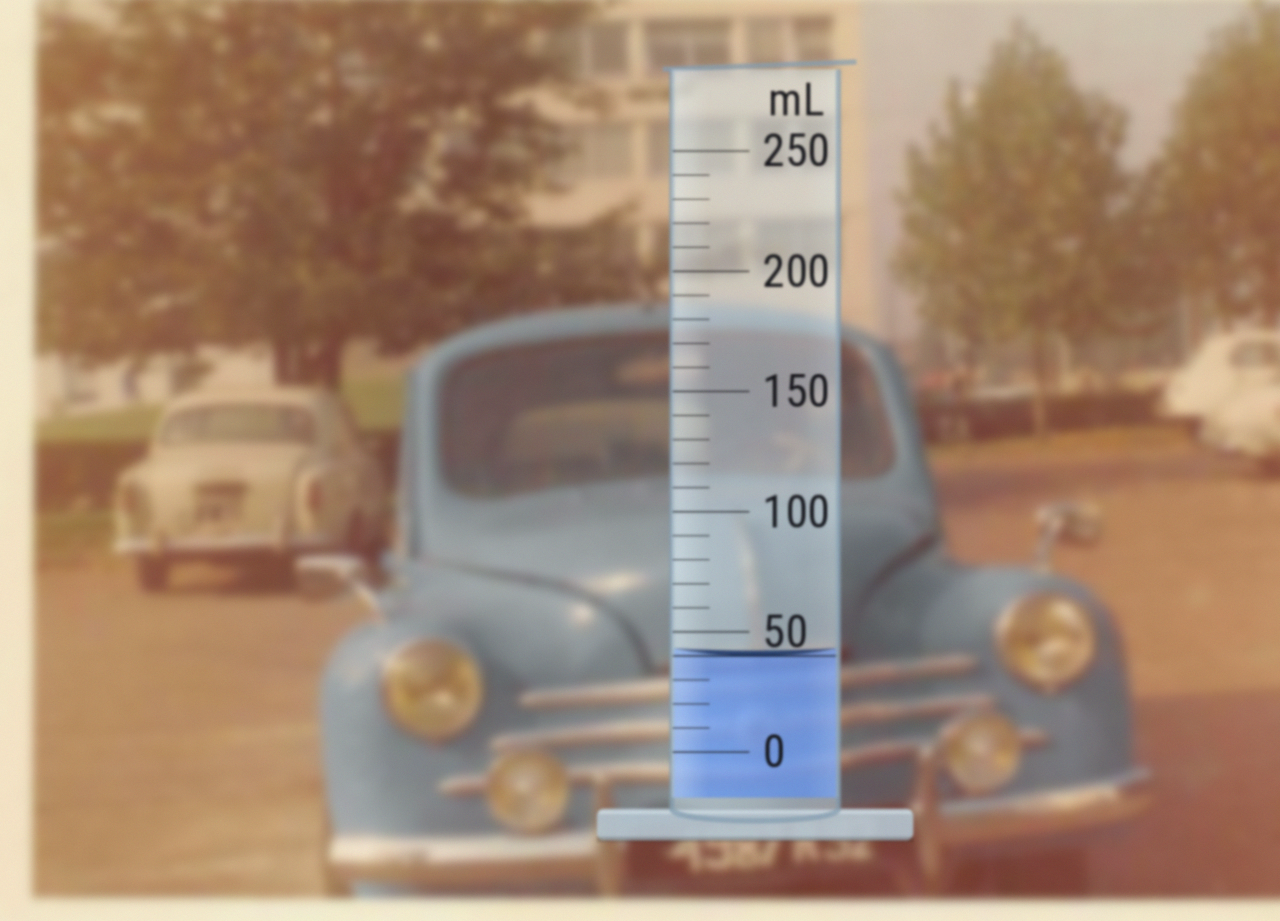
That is **40** mL
